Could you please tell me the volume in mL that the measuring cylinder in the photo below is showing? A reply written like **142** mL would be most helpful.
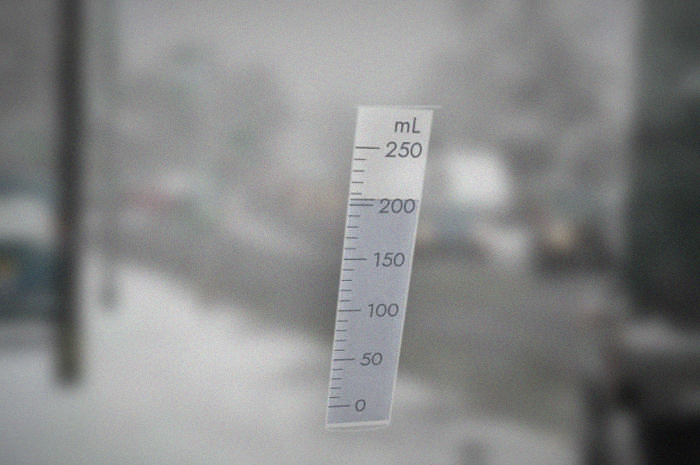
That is **205** mL
